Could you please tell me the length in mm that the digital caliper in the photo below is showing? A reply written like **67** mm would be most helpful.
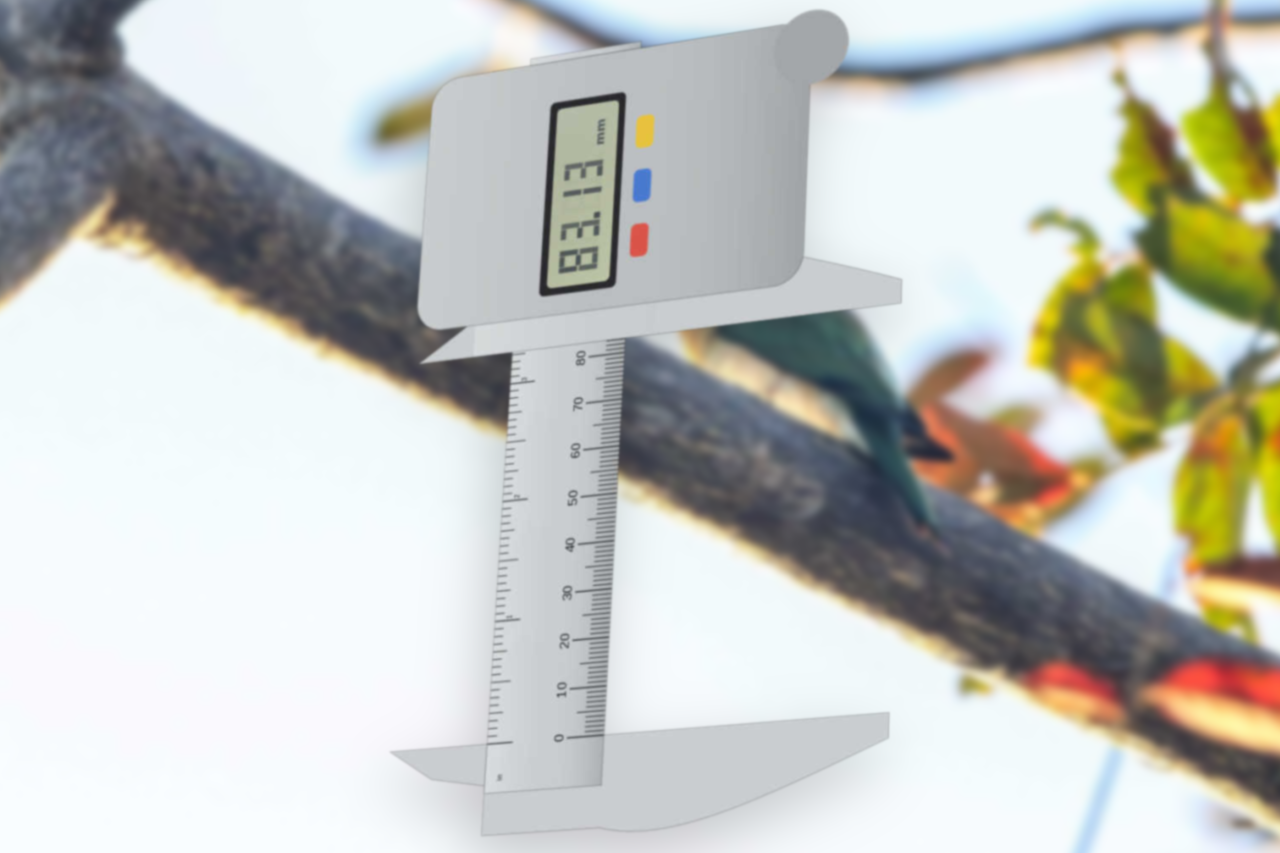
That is **83.13** mm
